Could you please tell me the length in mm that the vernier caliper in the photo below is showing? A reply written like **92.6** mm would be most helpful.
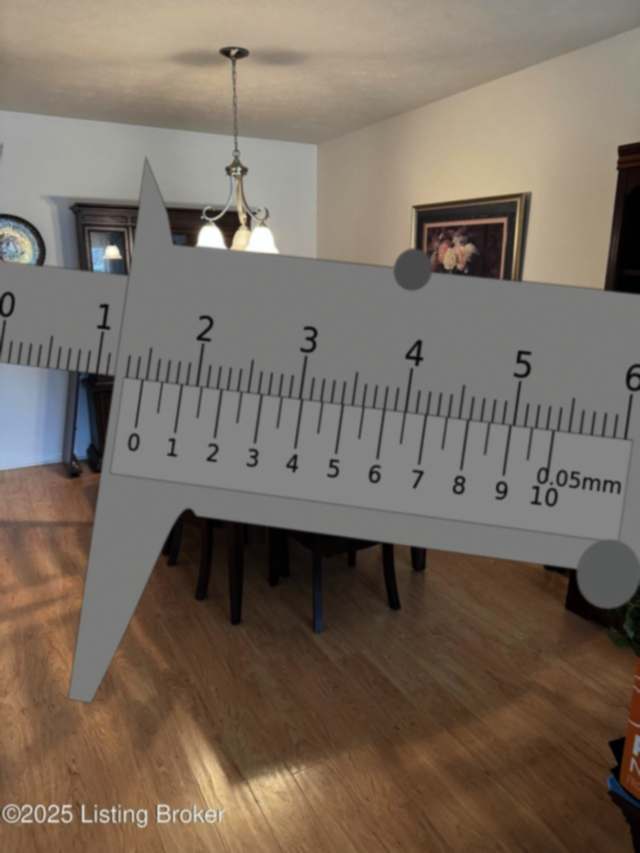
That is **14.6** mm
